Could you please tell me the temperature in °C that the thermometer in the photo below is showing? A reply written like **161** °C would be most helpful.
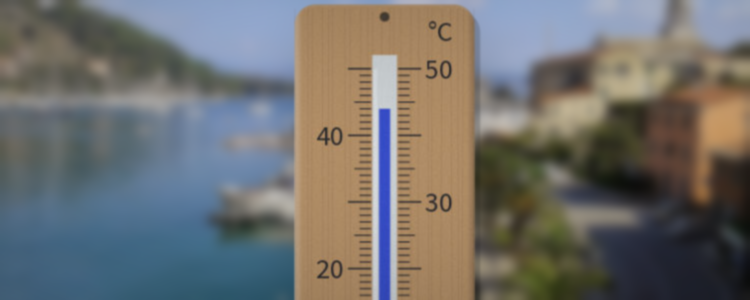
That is **44** °C
